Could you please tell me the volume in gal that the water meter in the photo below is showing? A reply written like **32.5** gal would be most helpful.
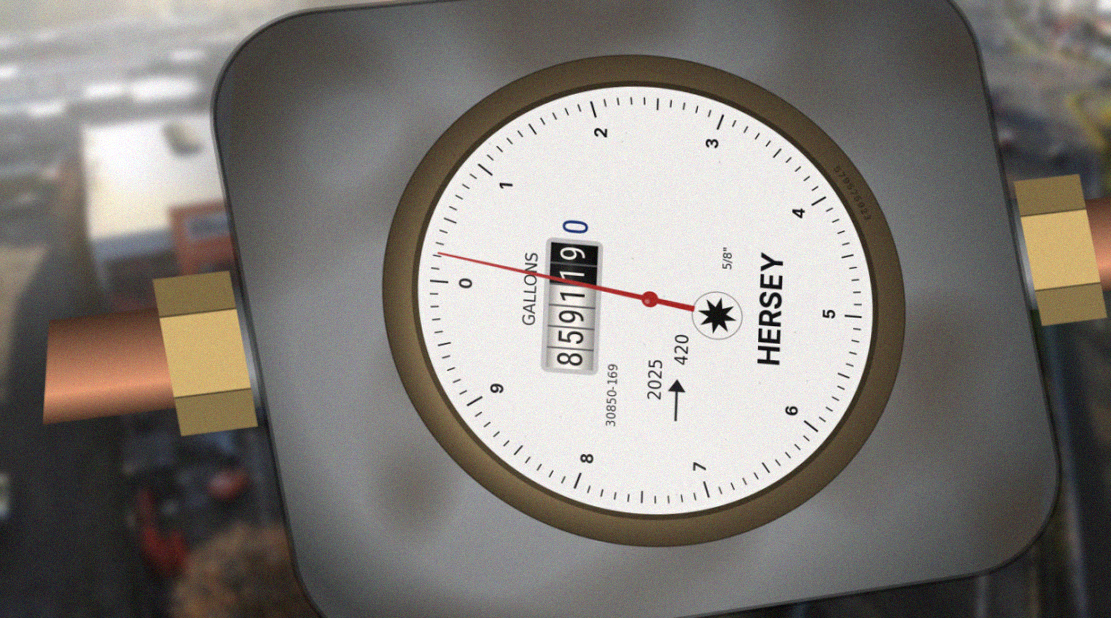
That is **8591190.2** gal
